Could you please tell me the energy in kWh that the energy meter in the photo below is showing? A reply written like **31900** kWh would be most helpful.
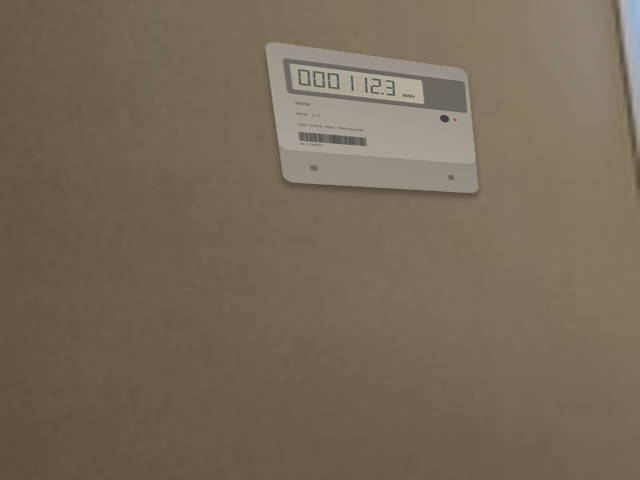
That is **112.3** kWh
